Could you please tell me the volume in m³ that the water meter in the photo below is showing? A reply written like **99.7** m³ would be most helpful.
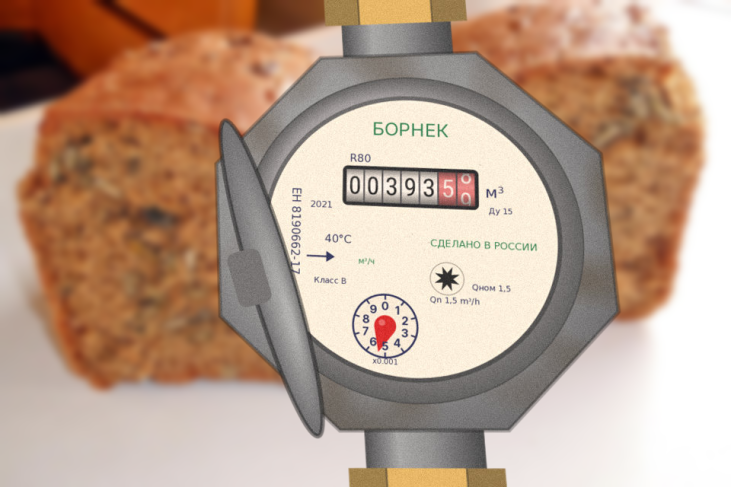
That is **393.585** m³
